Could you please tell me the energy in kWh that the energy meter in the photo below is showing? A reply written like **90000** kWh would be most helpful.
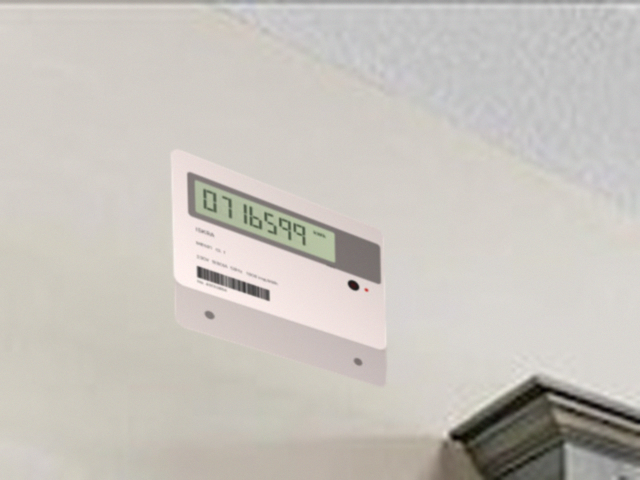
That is **716599** kWh
